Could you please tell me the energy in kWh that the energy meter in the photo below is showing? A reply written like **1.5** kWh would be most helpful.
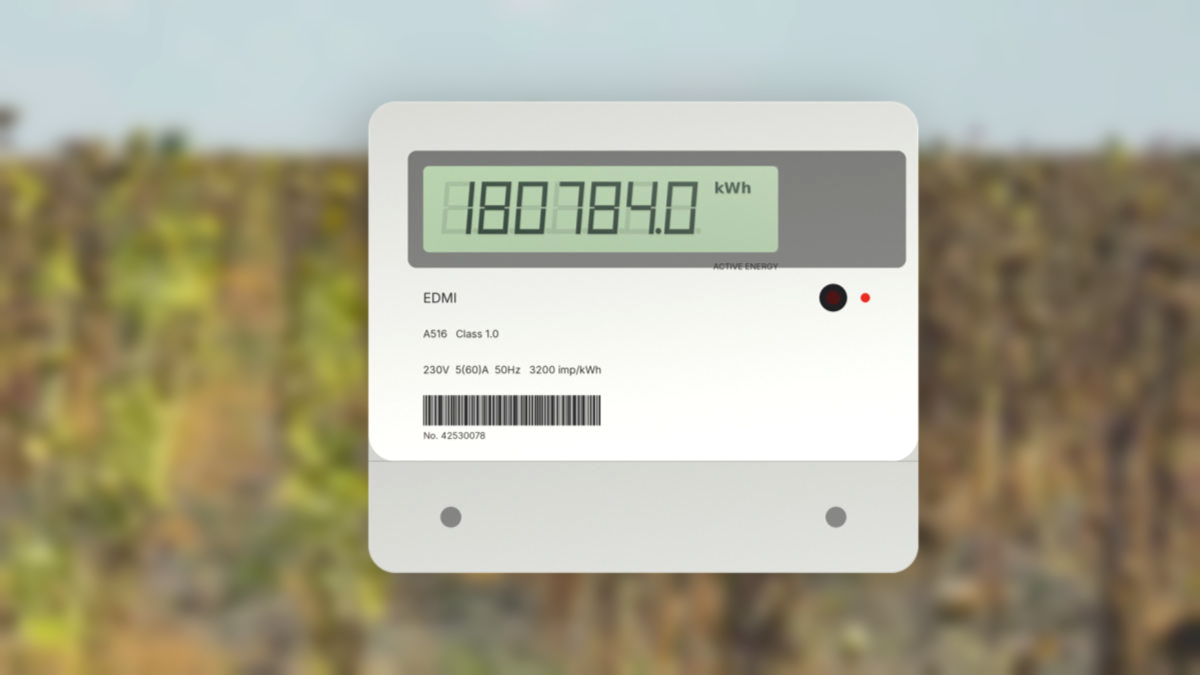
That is **180784.0** kWh
